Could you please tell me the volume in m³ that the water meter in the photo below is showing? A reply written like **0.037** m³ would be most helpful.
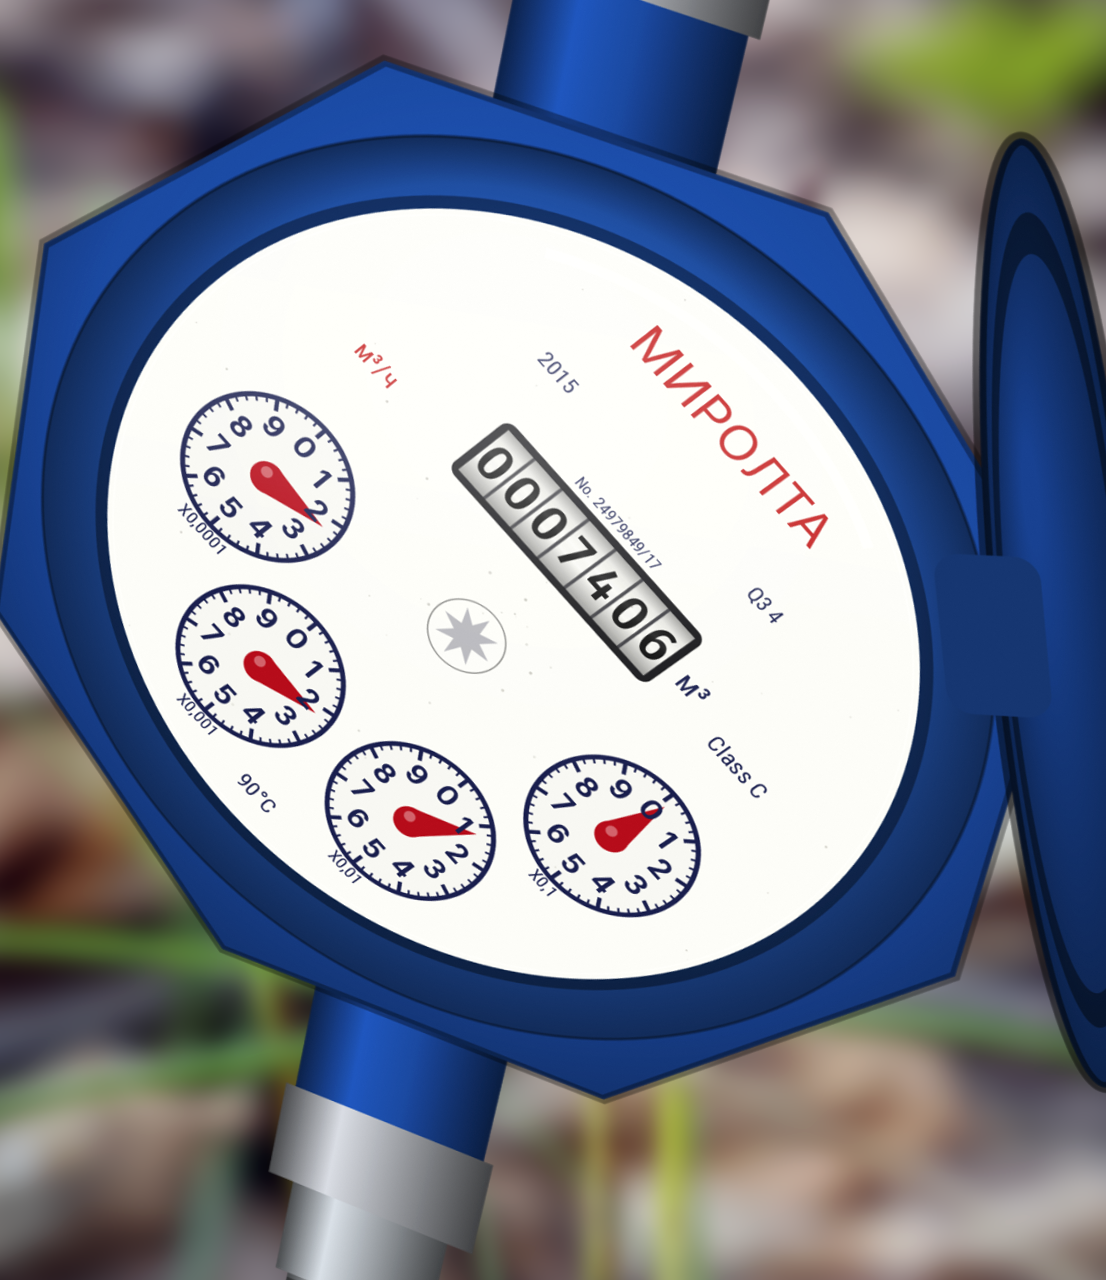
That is **7406.0122** m³
